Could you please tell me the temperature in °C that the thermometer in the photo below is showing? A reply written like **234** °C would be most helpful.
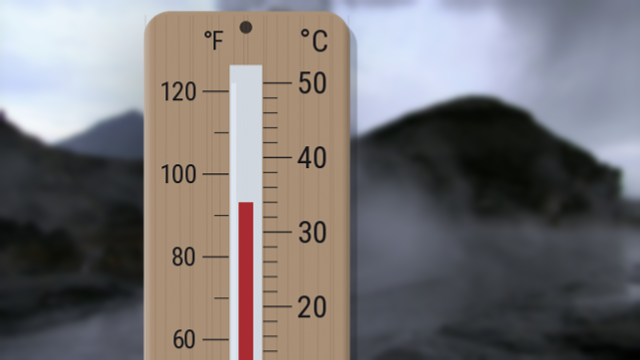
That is **34** °C
